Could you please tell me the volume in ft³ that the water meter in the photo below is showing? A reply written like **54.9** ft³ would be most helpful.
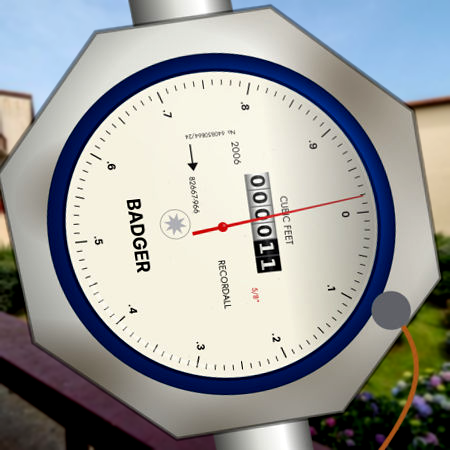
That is **10.98** ft³
